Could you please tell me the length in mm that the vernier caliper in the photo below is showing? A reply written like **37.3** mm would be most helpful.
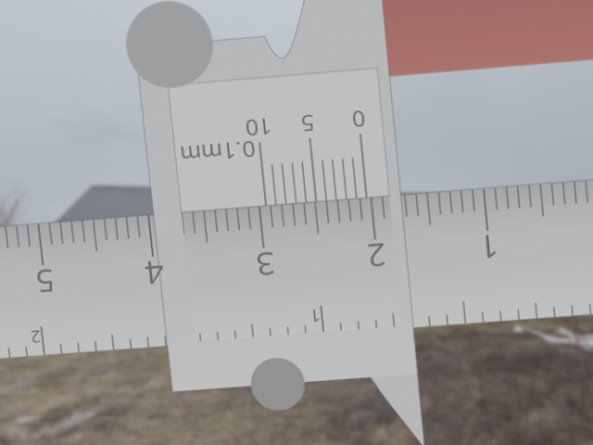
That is **20.4** mm
